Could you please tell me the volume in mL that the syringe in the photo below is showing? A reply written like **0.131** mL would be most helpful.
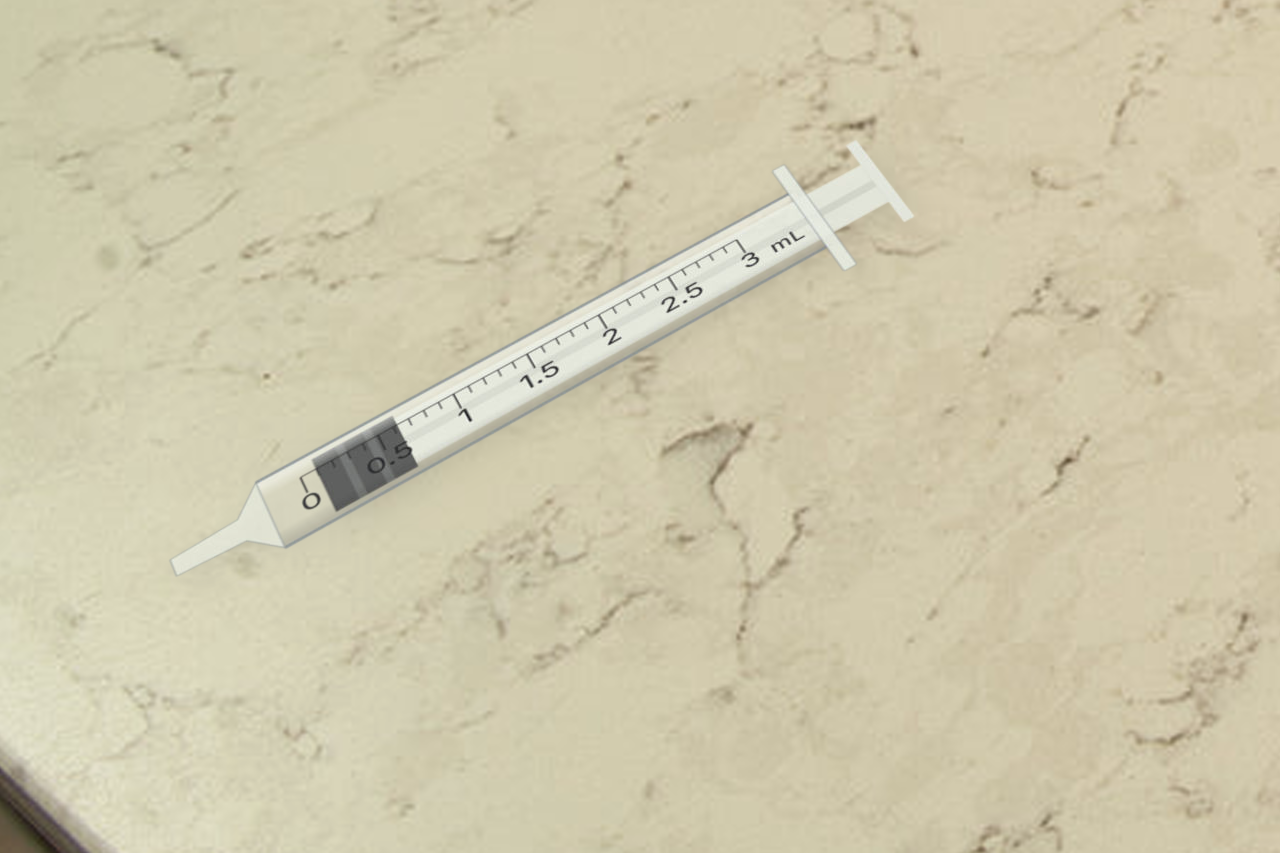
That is **0.1** mL
